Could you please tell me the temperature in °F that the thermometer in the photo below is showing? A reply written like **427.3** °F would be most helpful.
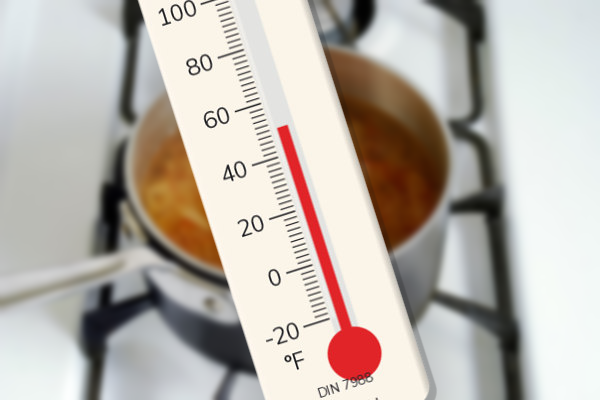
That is **50** °F
